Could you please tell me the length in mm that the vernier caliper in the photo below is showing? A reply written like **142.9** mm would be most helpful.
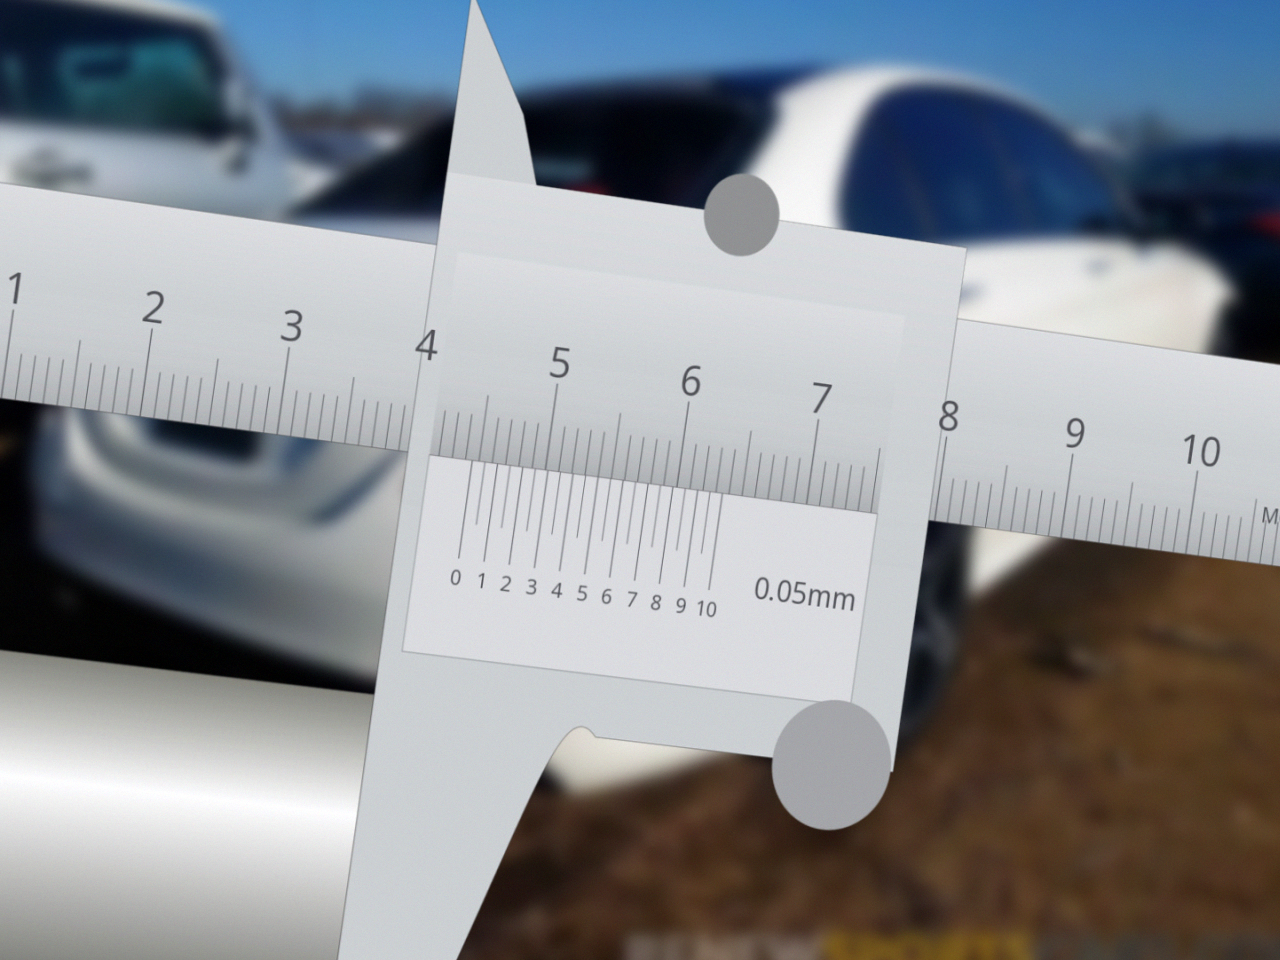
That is **44.5** mm
